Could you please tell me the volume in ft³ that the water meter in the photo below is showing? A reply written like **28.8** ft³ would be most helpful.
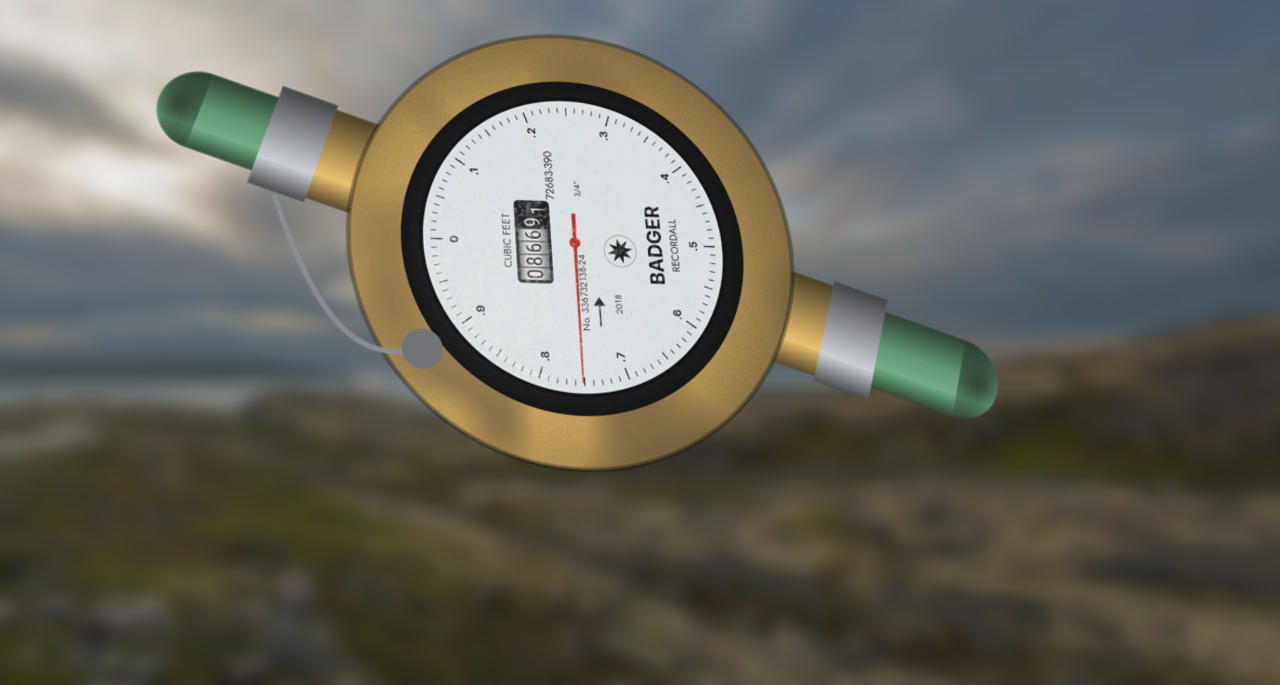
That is **86690.75** ft³
